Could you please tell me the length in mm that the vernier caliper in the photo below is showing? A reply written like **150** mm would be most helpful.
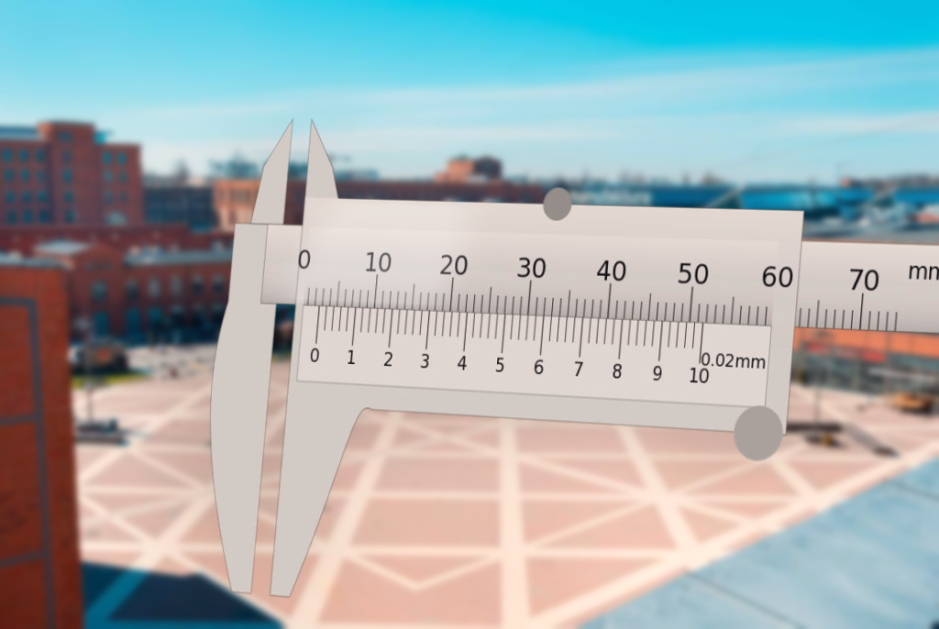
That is **2.6** mm
